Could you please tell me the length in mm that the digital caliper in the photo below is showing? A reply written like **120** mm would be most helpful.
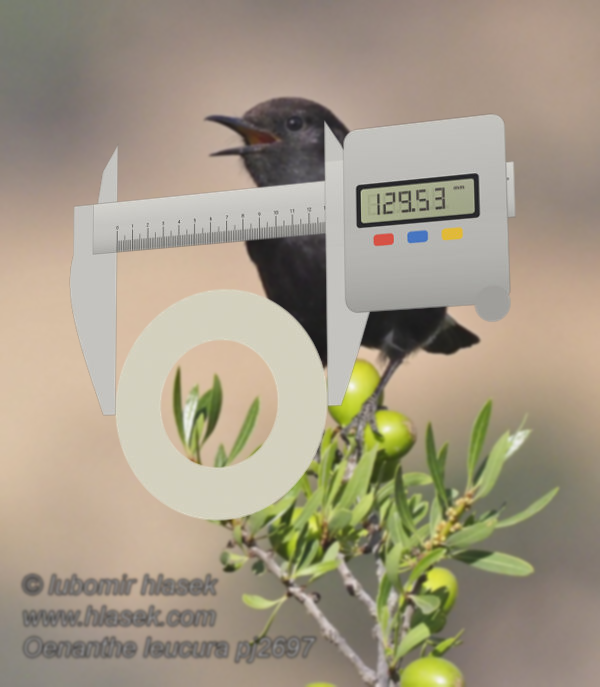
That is **129.53** mm
